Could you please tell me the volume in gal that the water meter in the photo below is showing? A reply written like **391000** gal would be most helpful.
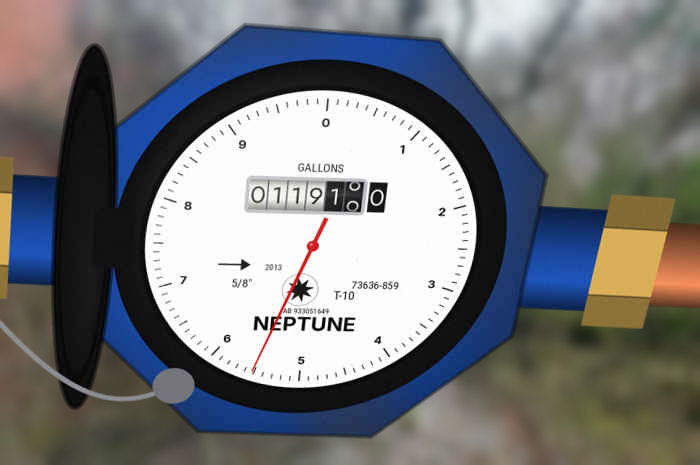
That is **119185.5** gal
